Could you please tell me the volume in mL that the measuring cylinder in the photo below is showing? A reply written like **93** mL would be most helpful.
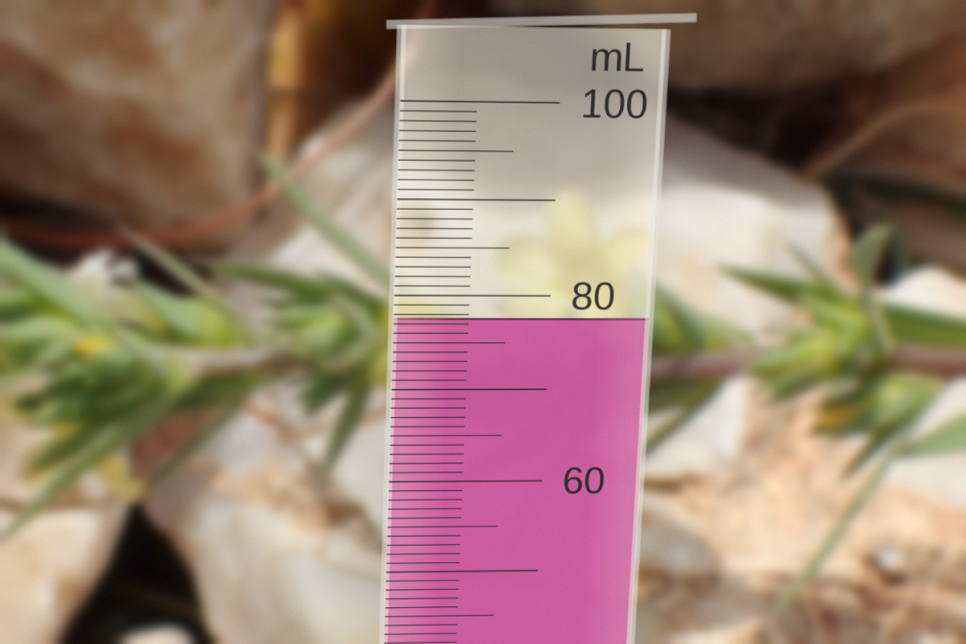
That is **77.5** mL
